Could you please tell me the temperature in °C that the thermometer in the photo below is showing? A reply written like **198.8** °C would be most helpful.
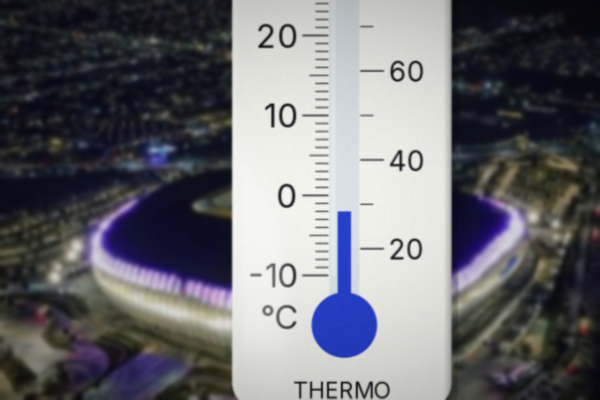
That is **-2** °C
